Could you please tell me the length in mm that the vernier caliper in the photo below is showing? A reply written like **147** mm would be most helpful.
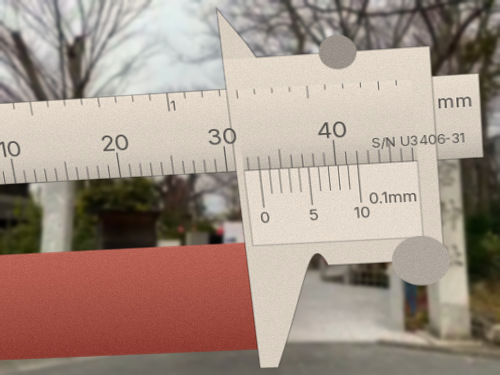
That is **33.0** mm
